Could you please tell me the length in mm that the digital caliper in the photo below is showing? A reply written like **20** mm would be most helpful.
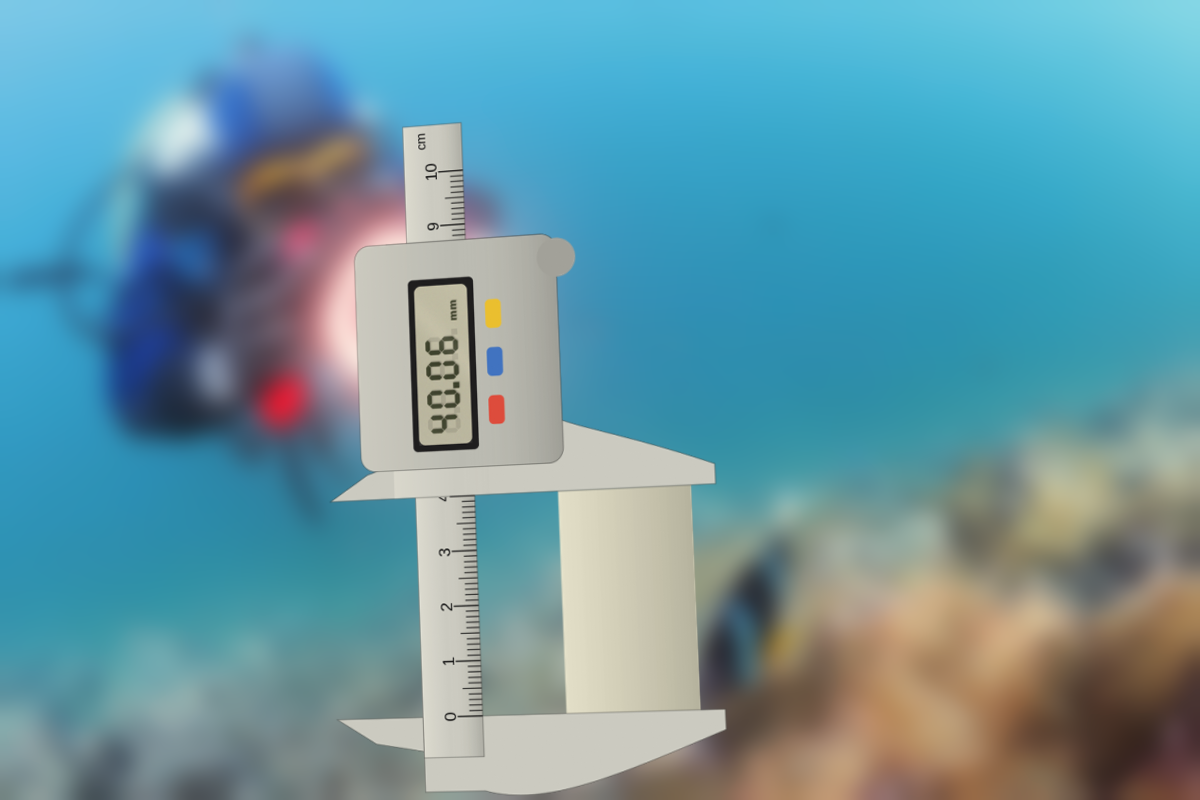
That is **40.06** mm
